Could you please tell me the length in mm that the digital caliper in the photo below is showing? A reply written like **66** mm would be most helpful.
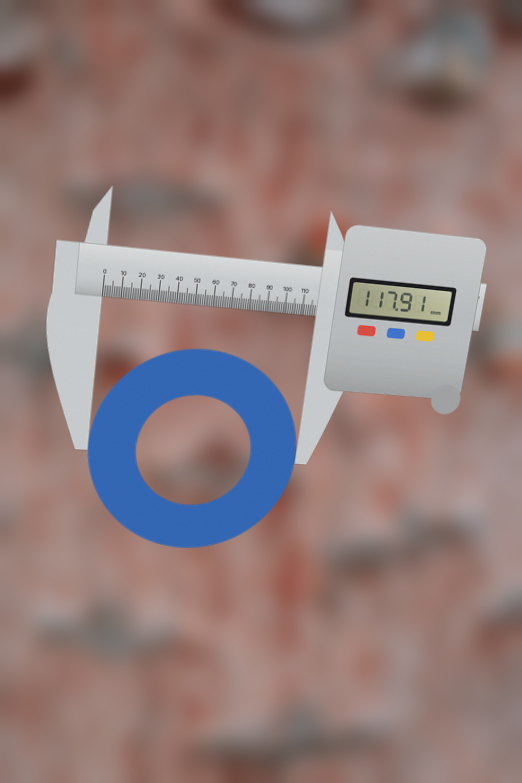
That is **117.91** mm
